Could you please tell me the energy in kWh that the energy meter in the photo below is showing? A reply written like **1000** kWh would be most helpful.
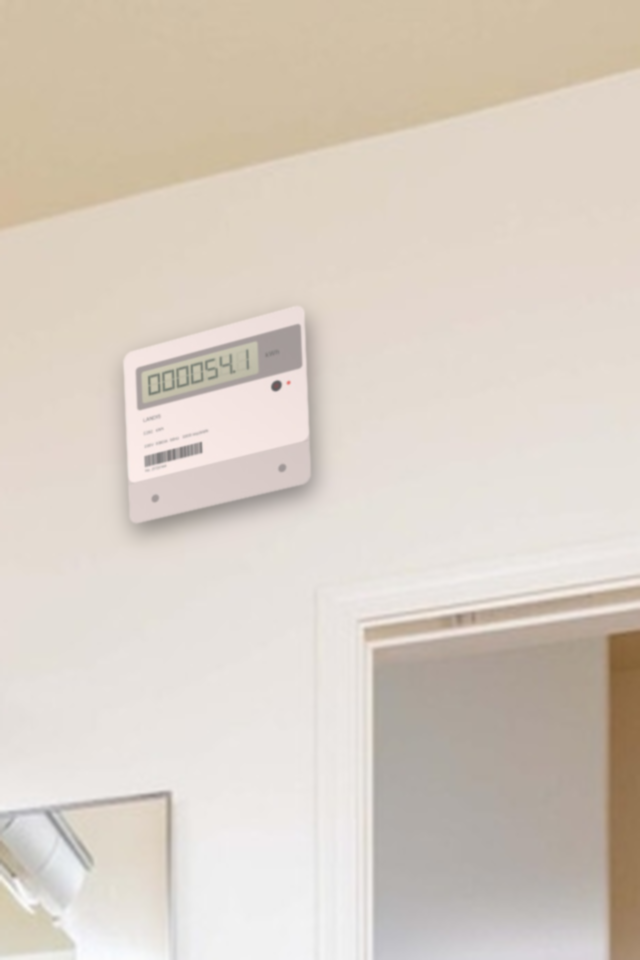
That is **54.1** kWh
